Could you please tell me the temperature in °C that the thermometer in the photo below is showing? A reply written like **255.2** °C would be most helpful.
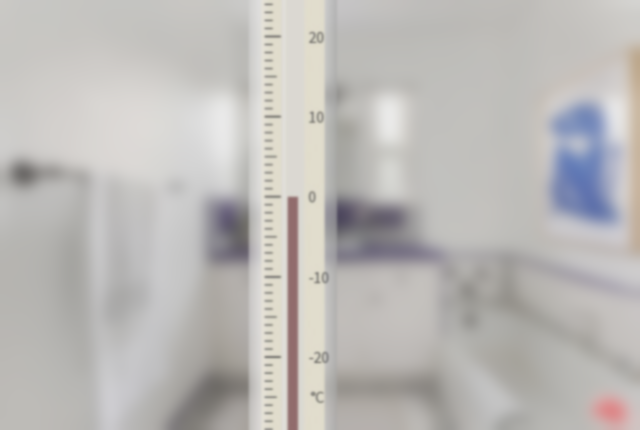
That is **0** °C
